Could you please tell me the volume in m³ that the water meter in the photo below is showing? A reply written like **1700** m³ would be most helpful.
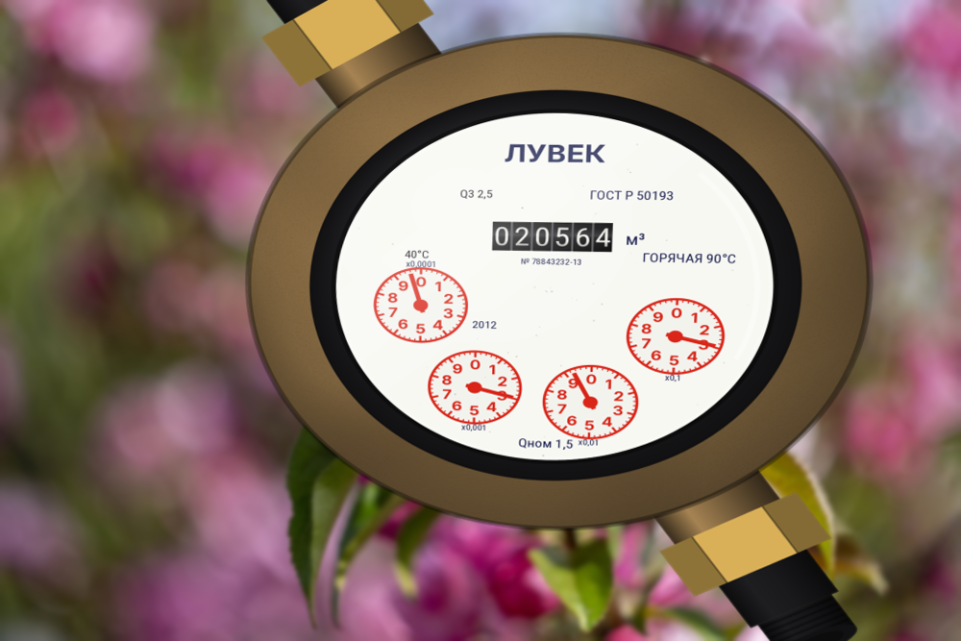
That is **20564.2929** m³
